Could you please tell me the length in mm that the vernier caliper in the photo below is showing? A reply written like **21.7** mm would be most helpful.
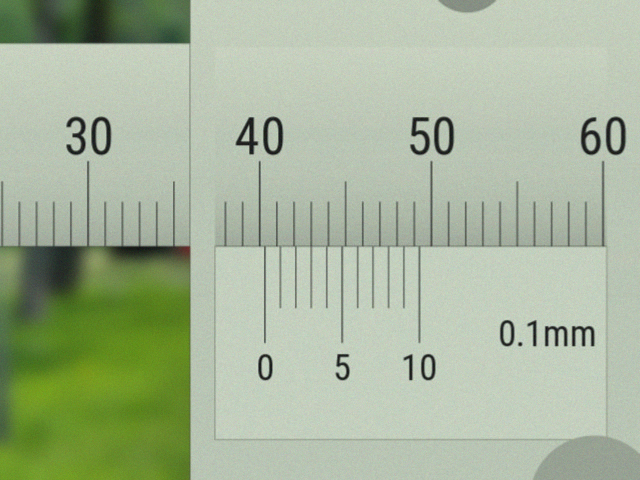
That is **40.3** mm
